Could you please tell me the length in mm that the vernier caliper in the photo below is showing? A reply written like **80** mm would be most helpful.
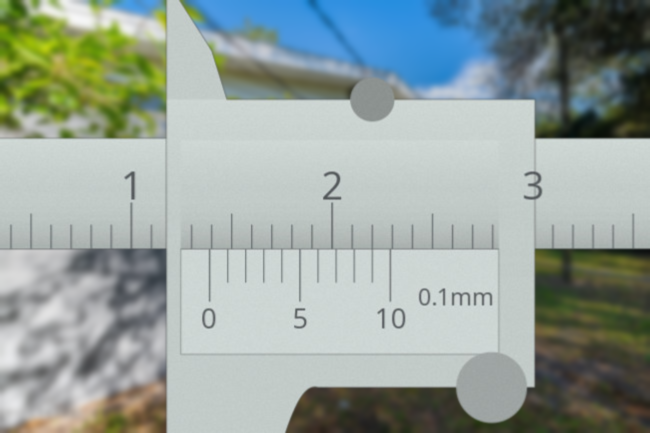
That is **13.9** mm
